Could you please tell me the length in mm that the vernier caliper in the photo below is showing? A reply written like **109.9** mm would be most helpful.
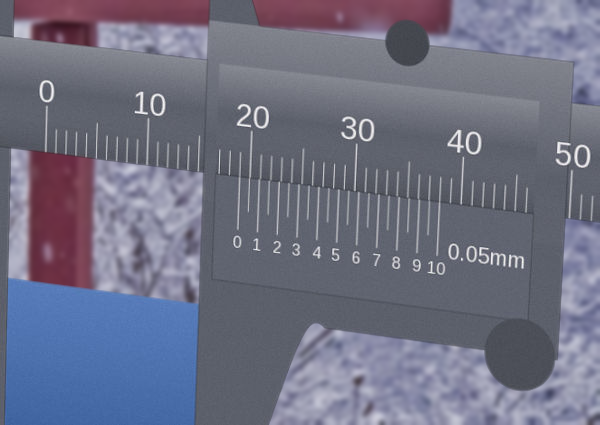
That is **19.0** mm
